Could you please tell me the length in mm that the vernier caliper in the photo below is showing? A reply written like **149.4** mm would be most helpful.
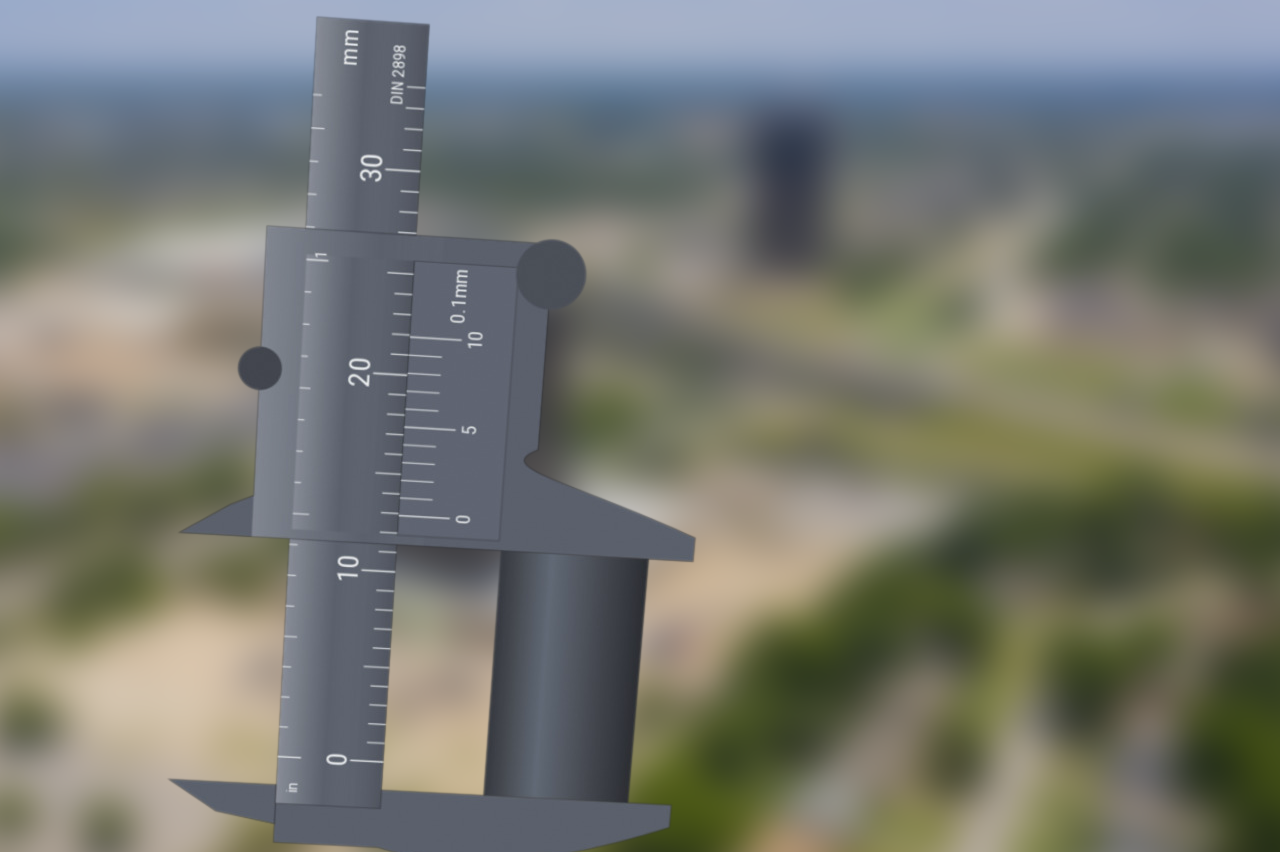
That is **12.9** mm
